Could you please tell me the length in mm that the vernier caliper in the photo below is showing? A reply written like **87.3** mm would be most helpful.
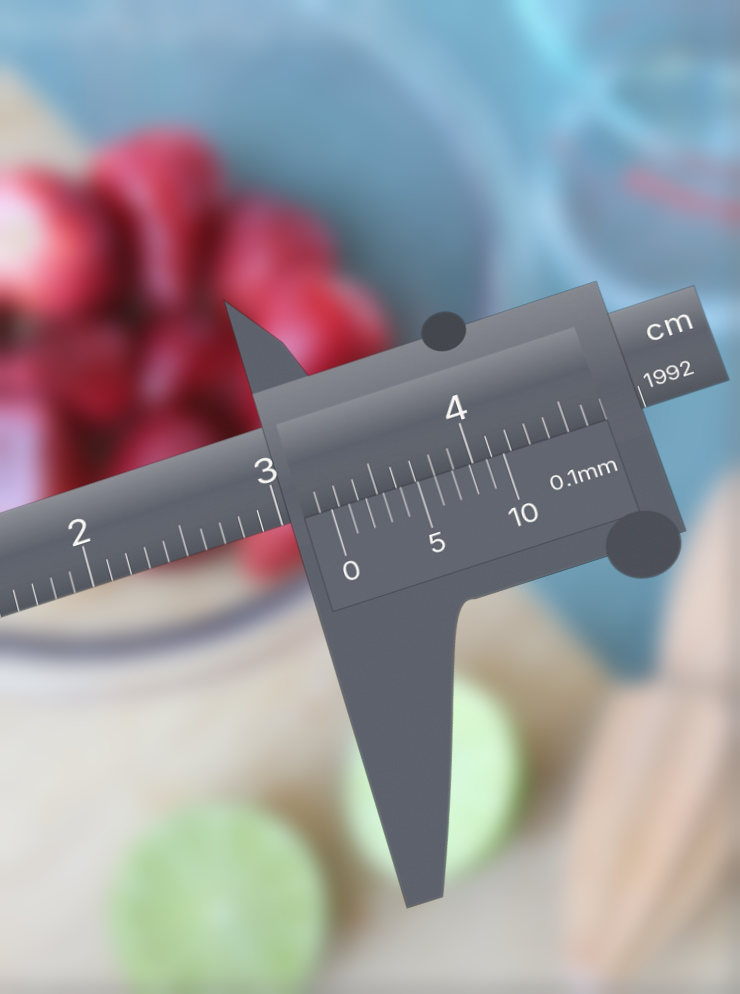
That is **32.6** mm
